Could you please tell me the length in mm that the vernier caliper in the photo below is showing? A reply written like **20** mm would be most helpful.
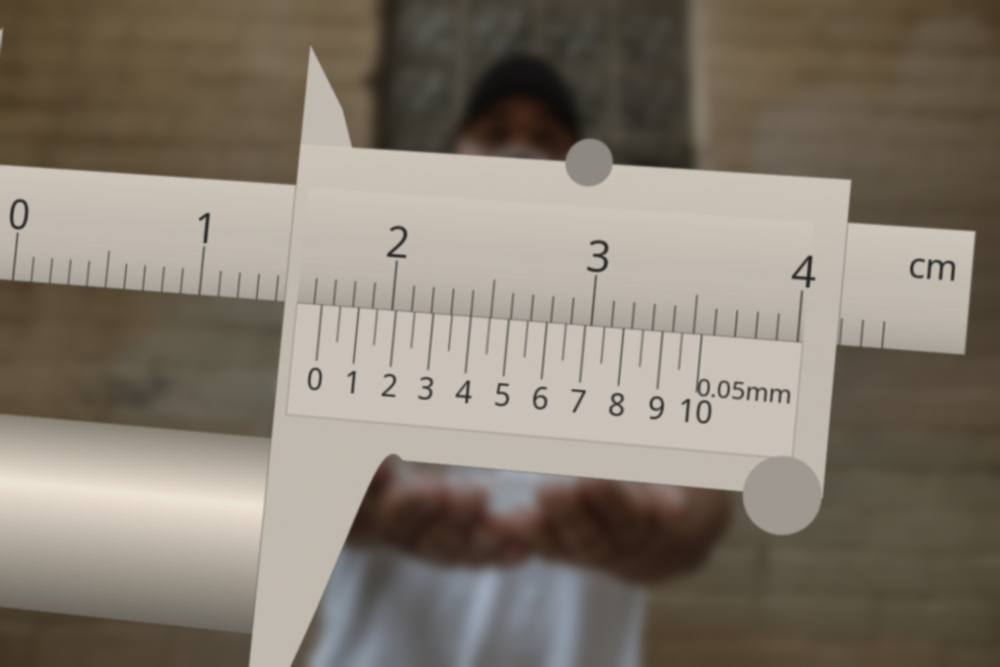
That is **16.4** mm
